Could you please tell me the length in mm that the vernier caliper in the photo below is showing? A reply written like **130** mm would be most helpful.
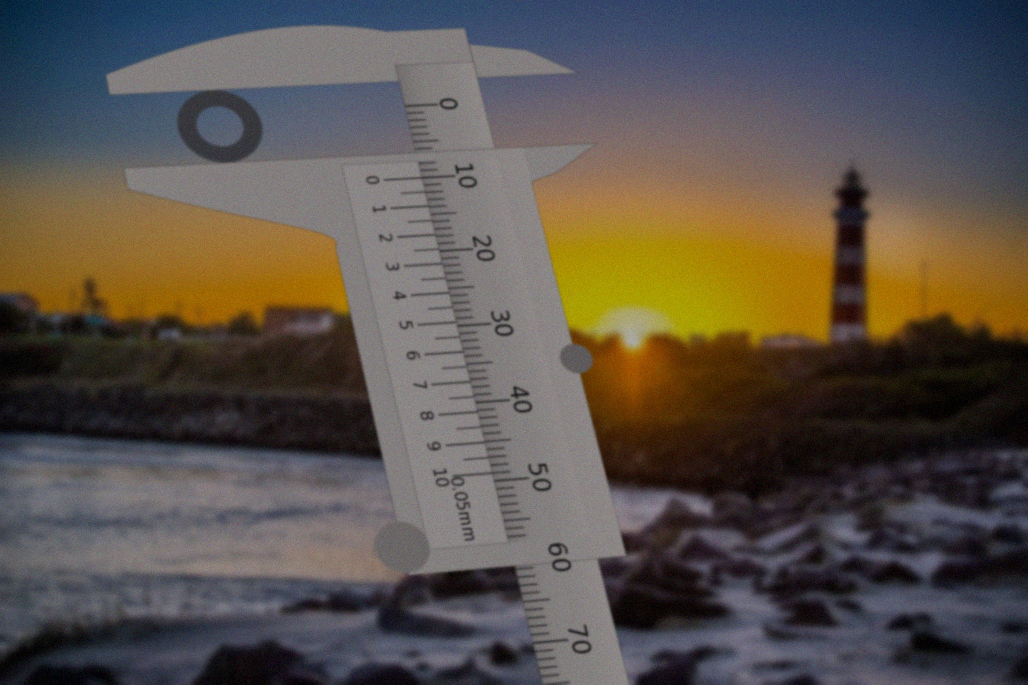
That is **10.0** mm
